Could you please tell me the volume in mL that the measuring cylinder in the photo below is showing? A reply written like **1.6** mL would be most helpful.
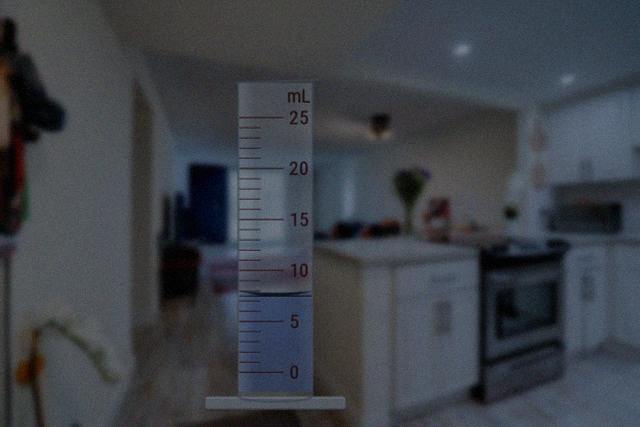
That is **7.5** mL
